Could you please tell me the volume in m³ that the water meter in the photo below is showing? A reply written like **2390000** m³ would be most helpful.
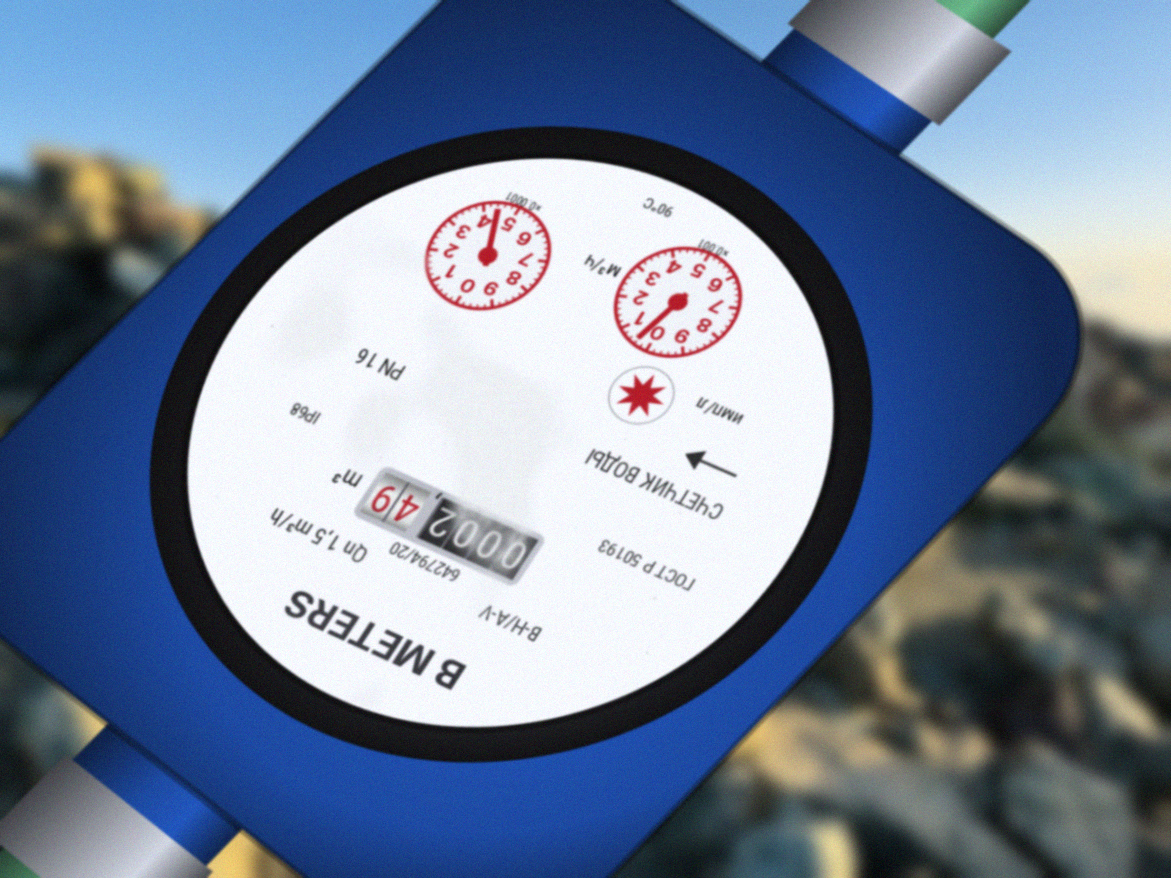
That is **2.4904** m³
